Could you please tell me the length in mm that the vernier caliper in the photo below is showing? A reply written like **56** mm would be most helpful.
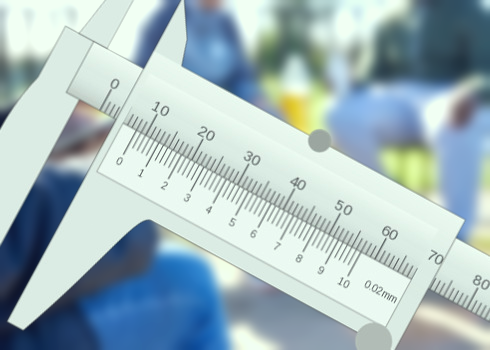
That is **8.0** mm
